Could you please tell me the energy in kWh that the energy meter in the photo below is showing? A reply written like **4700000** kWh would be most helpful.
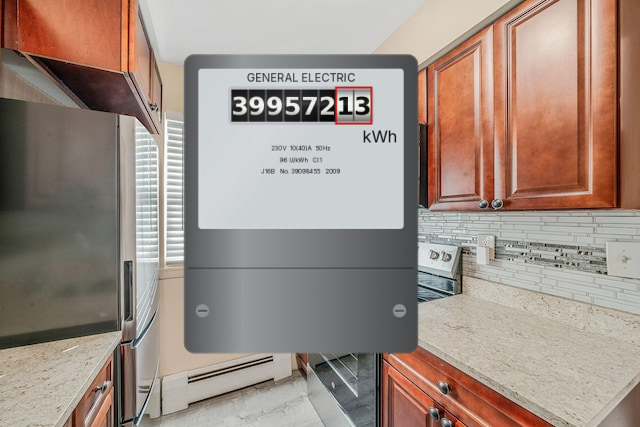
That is **399572.13** kWh
